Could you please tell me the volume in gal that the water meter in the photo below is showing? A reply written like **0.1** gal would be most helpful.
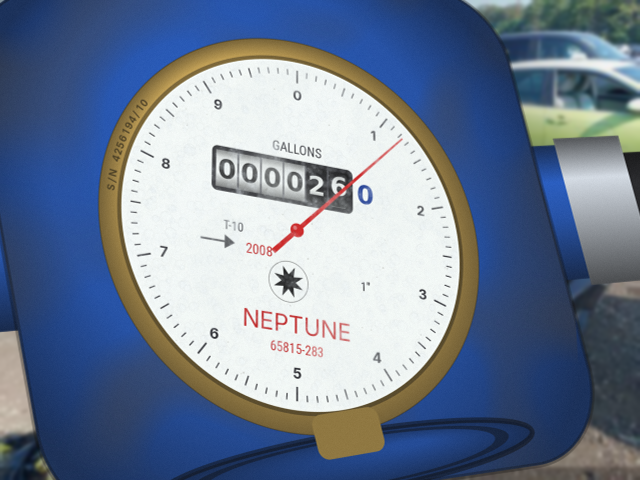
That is **261.2** gal
